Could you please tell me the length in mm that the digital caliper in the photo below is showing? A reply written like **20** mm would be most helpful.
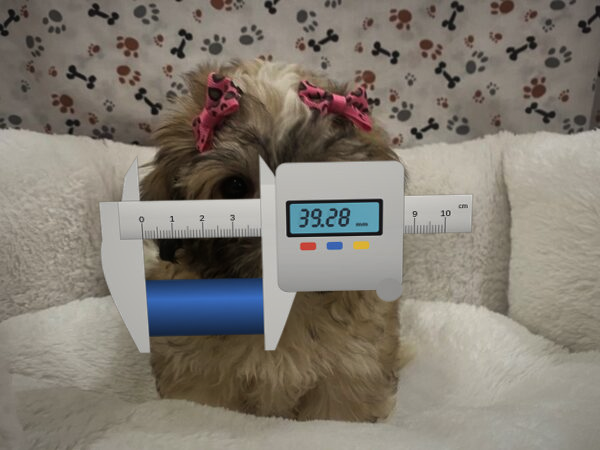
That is **39.28** mm
